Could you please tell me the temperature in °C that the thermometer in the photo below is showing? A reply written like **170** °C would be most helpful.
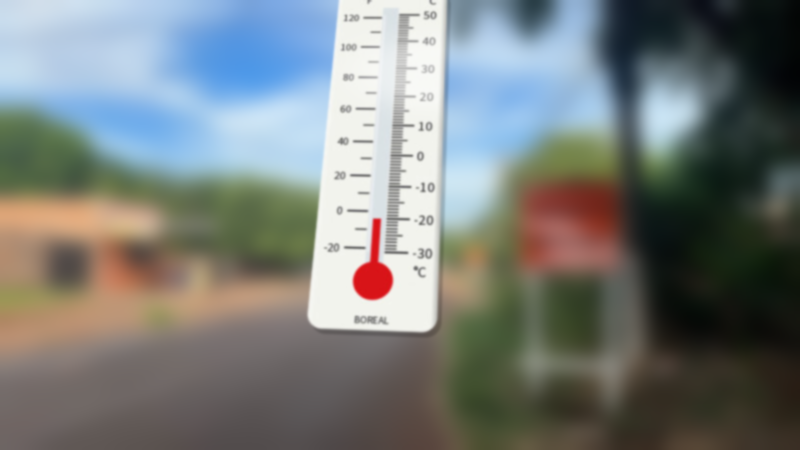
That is **-20** °C
